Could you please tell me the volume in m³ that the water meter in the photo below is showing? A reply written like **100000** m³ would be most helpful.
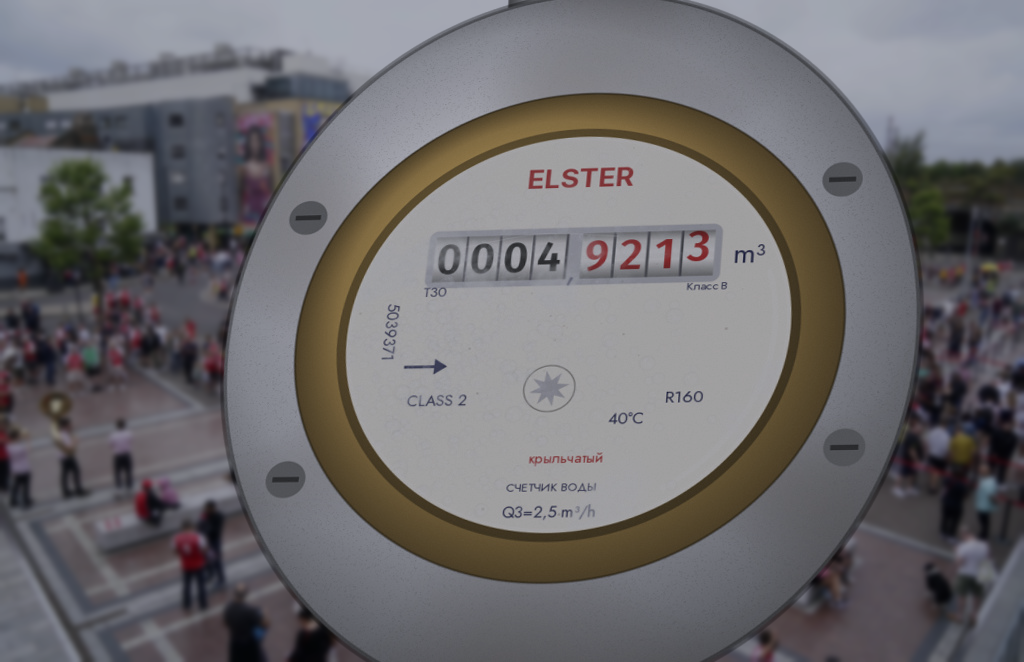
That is **4.9213** m³
